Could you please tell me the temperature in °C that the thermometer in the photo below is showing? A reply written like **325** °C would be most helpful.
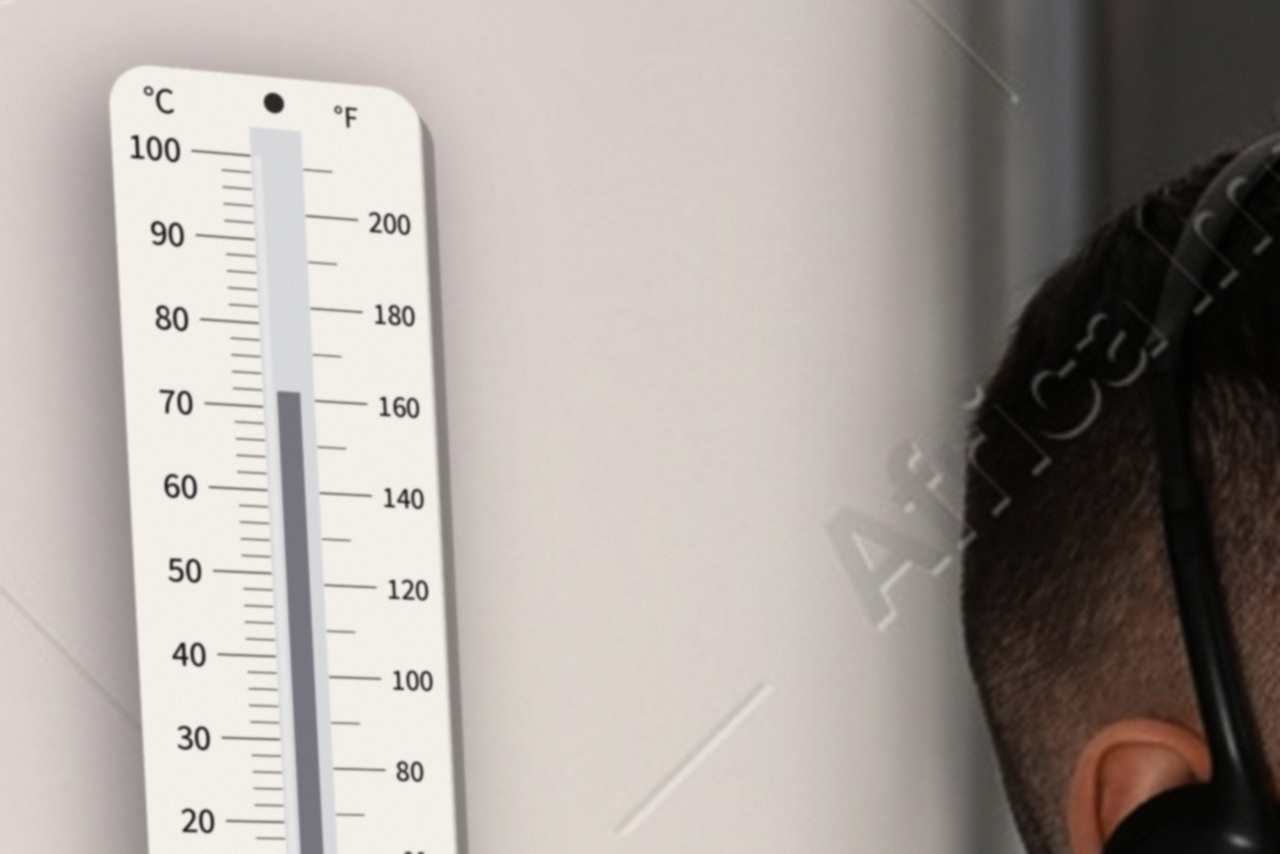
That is **72** °C
